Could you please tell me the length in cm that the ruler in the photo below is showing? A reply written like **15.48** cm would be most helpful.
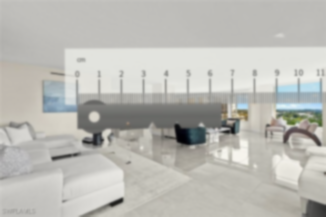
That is **6.5** cm
